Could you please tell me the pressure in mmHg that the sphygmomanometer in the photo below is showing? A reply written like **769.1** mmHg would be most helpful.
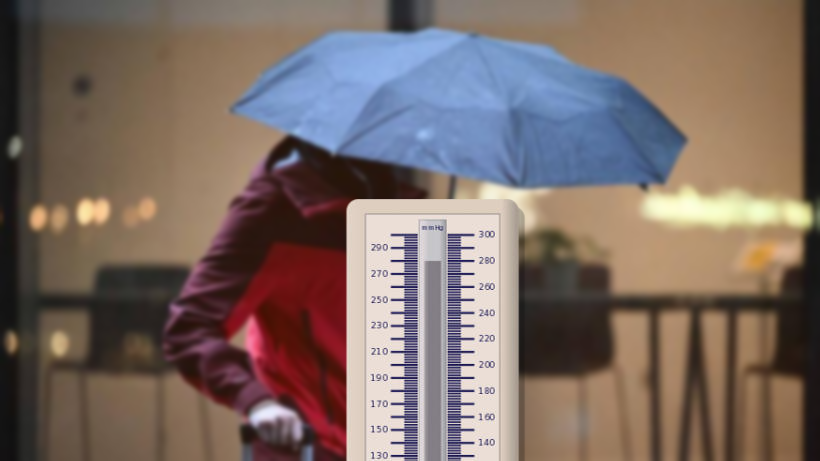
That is **280** mmHg
